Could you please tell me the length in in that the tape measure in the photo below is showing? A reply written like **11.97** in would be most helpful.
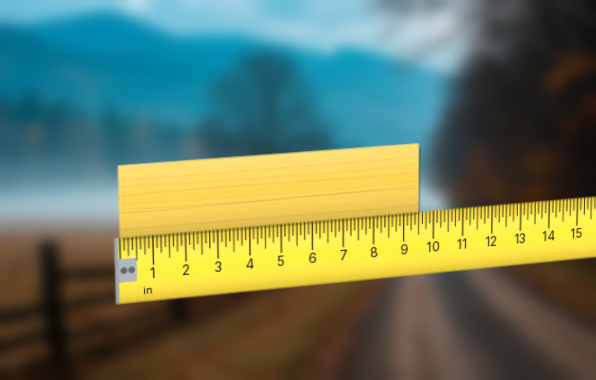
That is **9.5** in
